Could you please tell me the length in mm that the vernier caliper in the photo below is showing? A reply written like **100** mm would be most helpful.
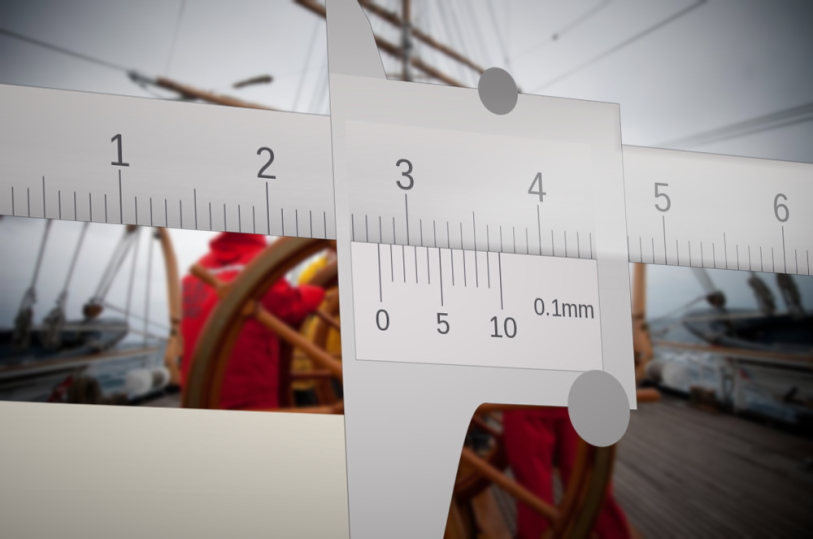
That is **27.8** mm
